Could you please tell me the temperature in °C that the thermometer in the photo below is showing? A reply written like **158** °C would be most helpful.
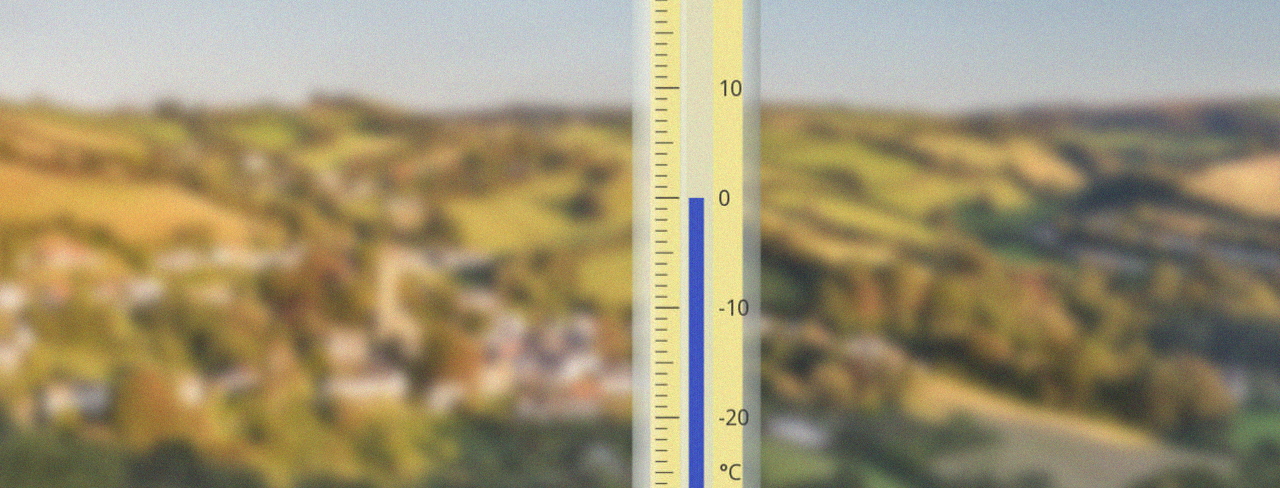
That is **0** °C
